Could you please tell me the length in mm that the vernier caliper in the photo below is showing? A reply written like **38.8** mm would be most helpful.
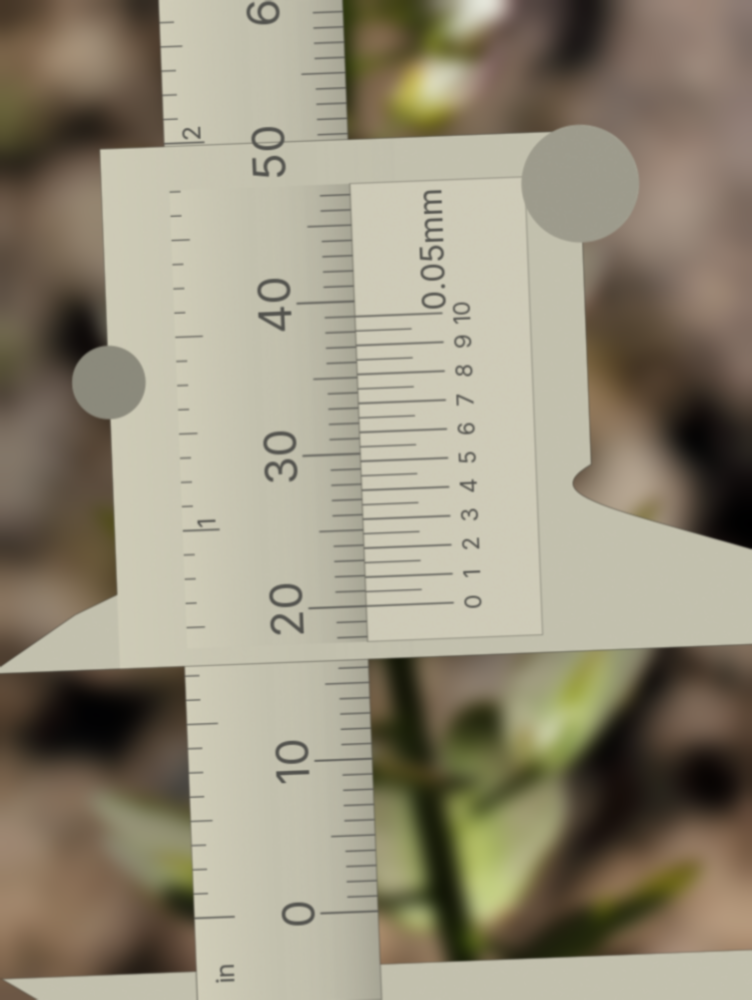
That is **20.0** mm
